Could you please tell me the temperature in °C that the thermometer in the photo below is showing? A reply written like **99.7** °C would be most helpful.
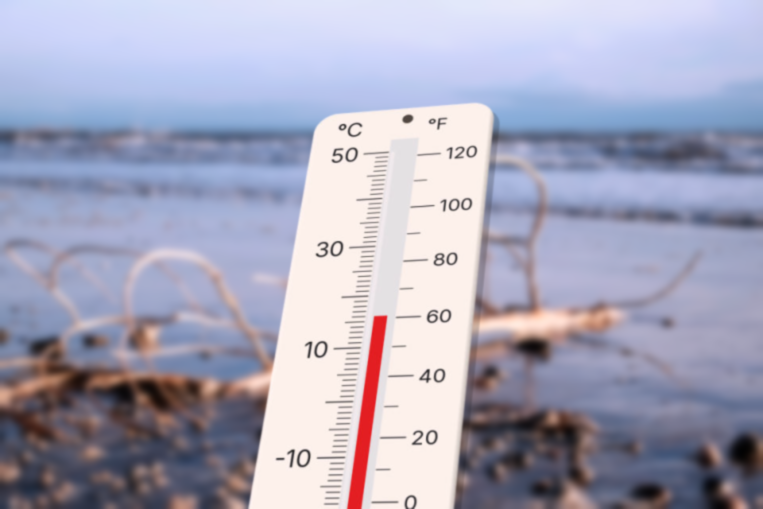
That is **16** °C
